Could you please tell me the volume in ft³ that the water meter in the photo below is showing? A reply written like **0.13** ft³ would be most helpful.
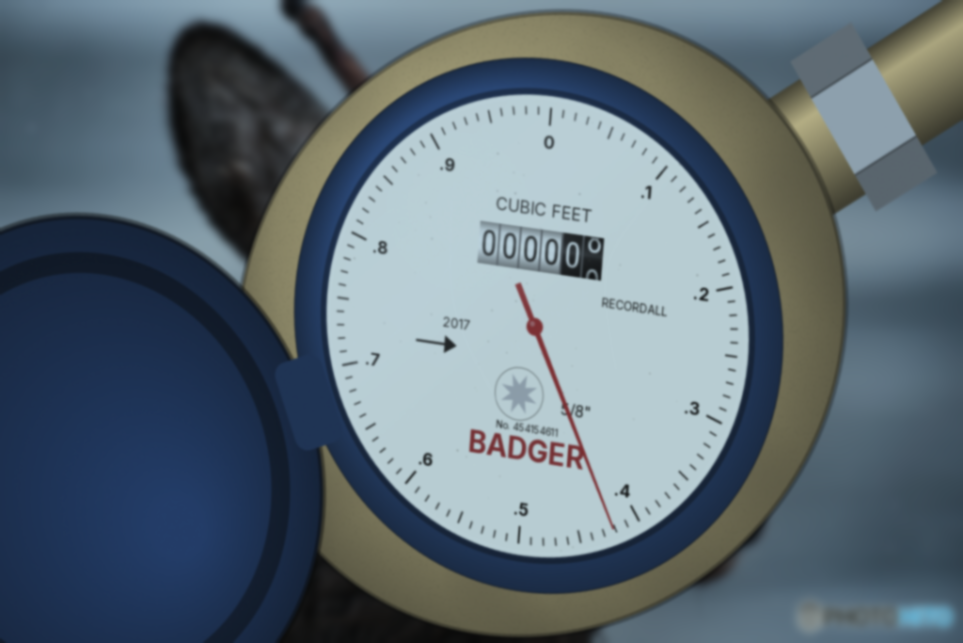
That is **8.42** ft³
